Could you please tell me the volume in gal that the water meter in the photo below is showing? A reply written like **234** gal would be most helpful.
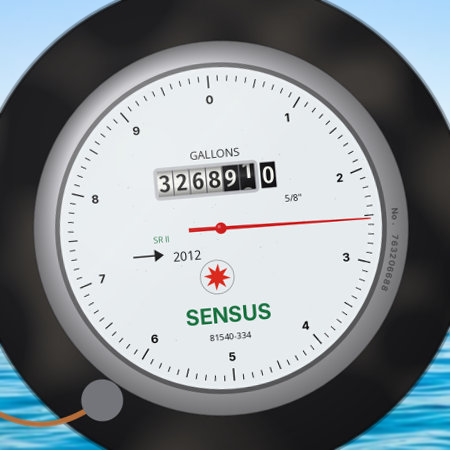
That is **3268912.5** gal
